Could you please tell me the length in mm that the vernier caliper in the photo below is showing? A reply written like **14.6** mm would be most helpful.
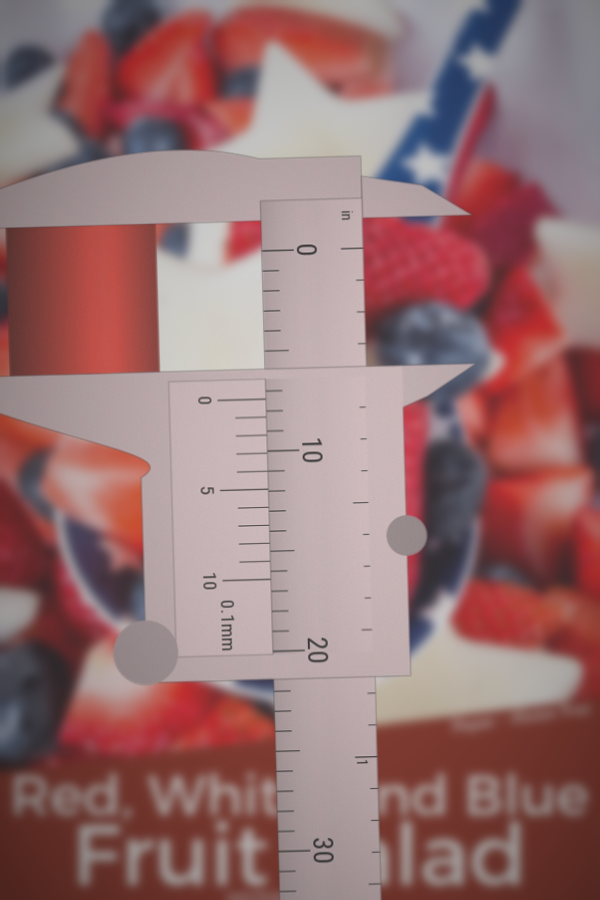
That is **7.4** mm
